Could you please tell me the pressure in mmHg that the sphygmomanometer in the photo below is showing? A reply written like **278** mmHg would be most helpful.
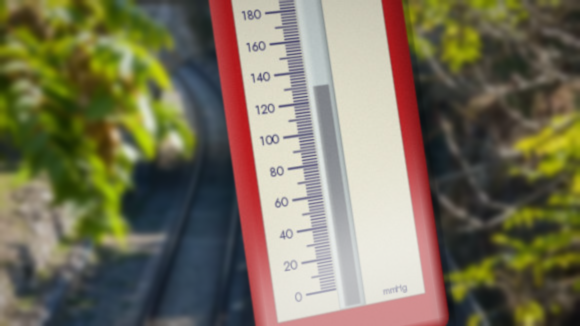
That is **130** mmHg
